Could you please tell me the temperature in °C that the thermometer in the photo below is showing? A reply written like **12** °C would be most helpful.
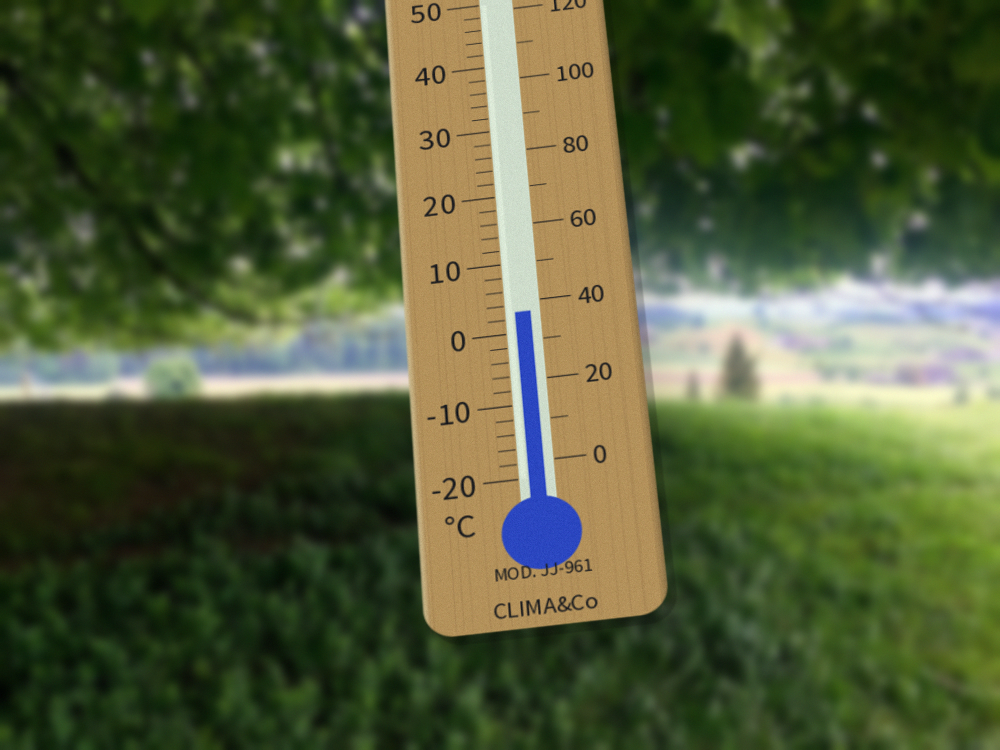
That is **3** °C
